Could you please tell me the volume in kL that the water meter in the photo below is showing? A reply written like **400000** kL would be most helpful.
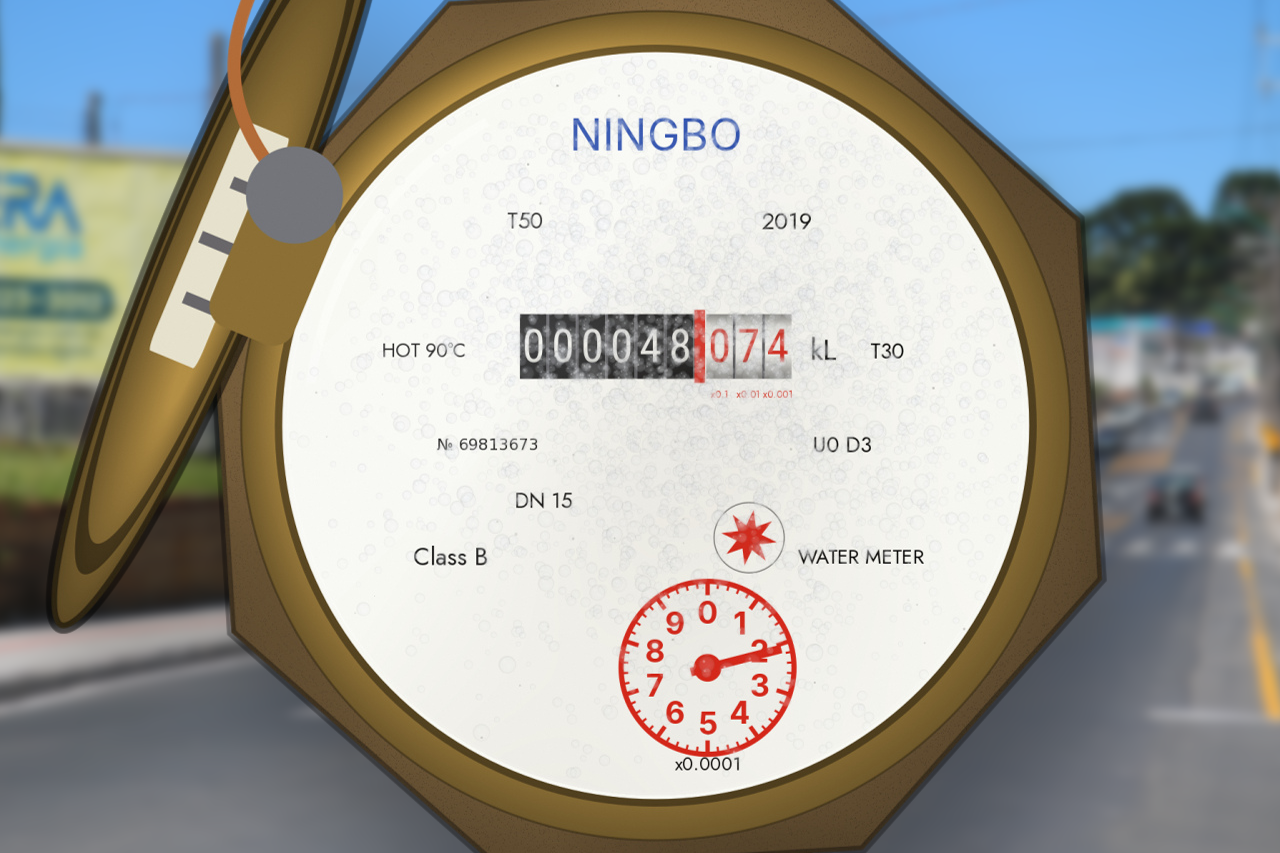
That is **48.0742** kL
